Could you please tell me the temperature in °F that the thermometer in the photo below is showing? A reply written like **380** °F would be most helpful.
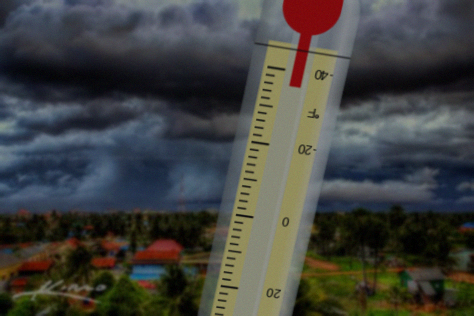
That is **-36** °F
